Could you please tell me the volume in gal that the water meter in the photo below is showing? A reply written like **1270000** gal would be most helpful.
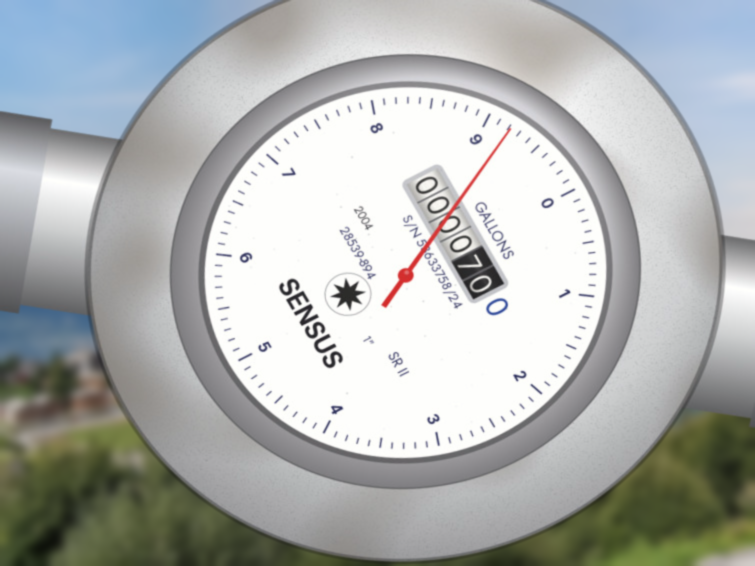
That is **699.2** gal
